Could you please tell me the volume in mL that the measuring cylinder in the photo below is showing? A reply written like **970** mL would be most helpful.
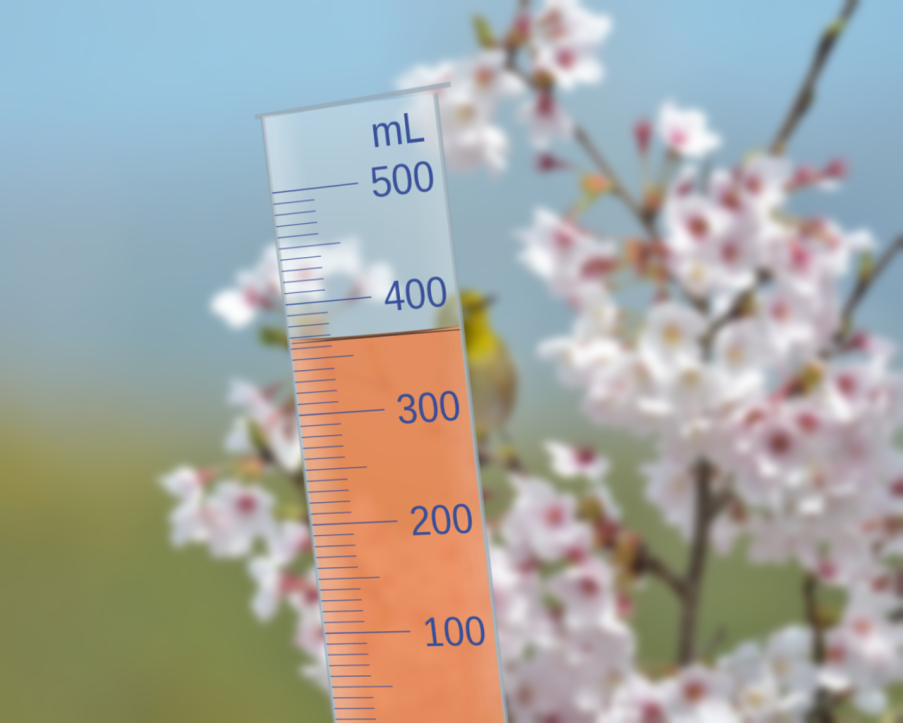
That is **365** mL
